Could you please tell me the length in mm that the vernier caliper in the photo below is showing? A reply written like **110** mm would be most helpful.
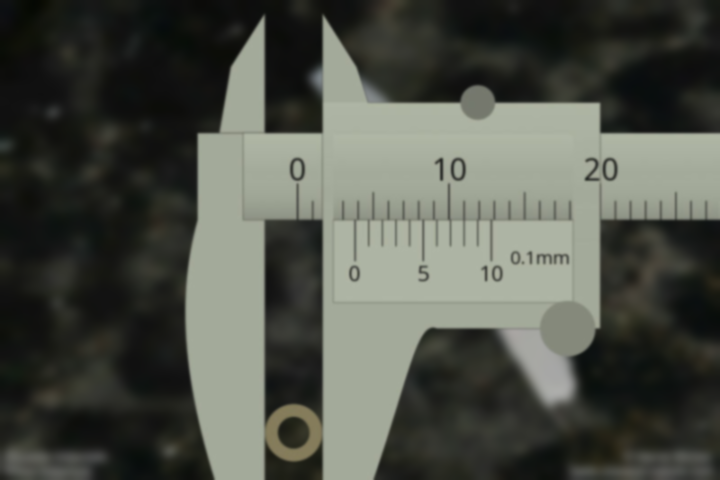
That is **3.8** mm
